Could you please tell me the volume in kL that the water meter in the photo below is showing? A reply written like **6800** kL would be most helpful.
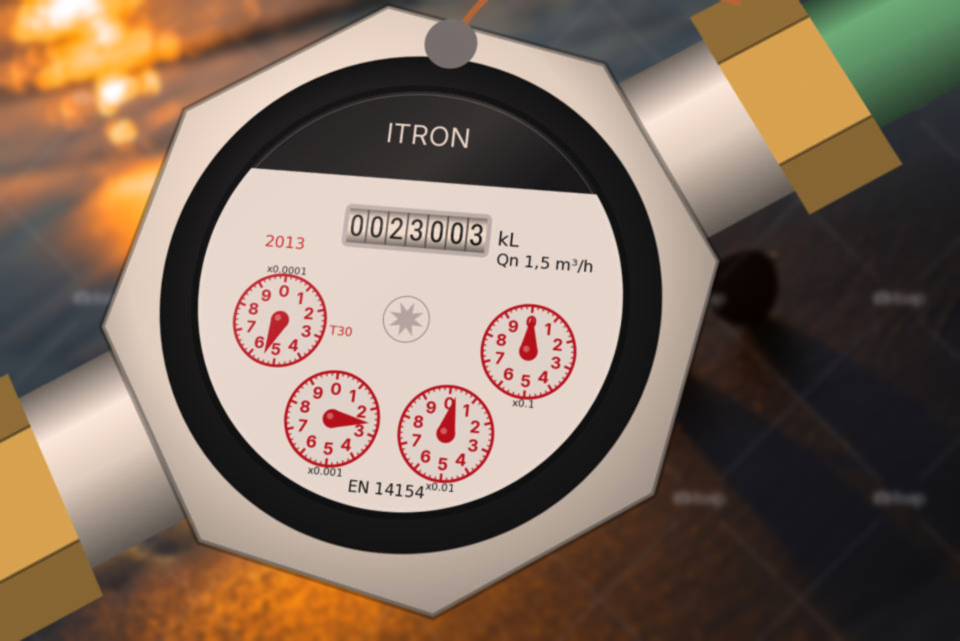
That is **23003.0025** kL
